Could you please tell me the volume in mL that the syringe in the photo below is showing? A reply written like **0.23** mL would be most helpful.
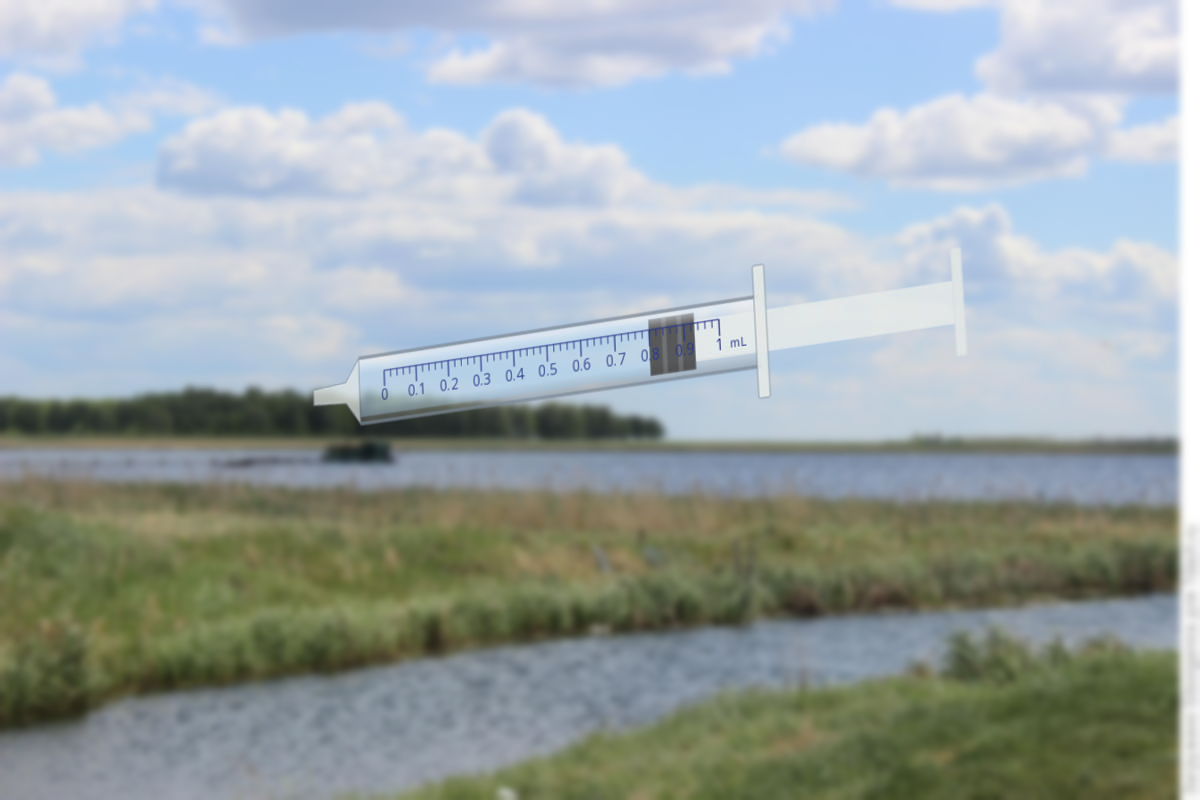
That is **0.8** mL
